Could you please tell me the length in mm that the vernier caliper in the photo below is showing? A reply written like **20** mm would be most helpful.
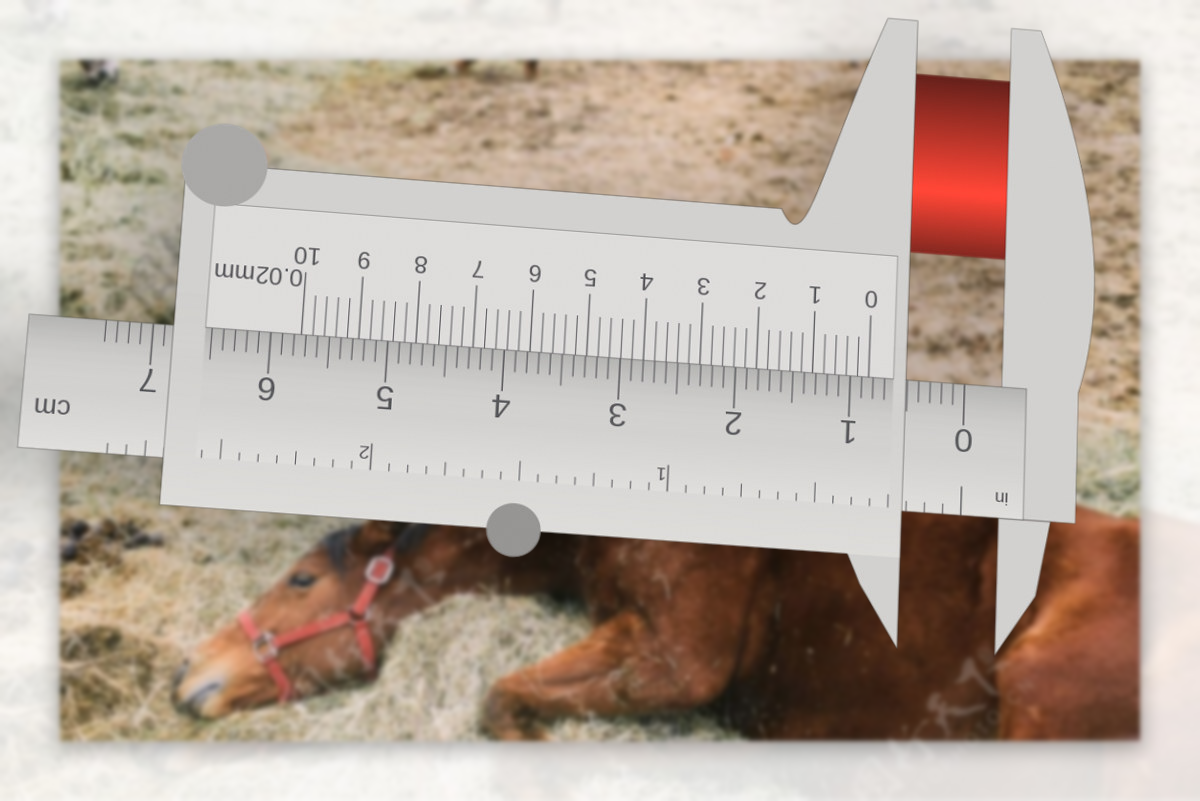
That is **8.4** mm
